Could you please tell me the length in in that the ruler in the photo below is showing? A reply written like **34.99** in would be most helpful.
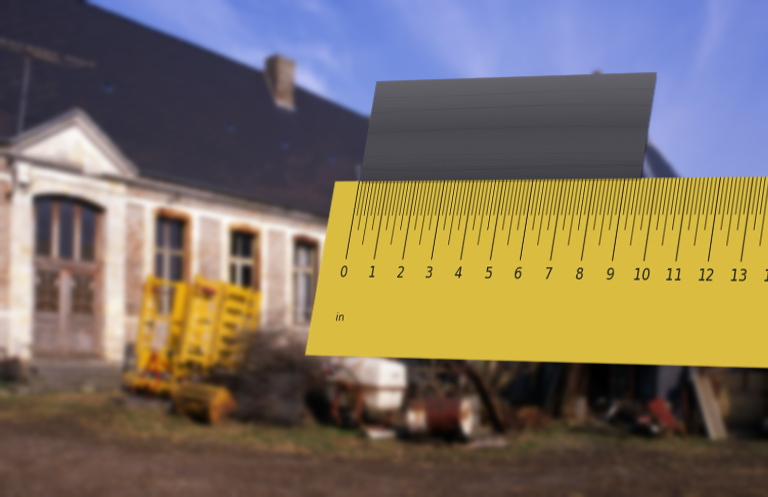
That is **9.5** in
